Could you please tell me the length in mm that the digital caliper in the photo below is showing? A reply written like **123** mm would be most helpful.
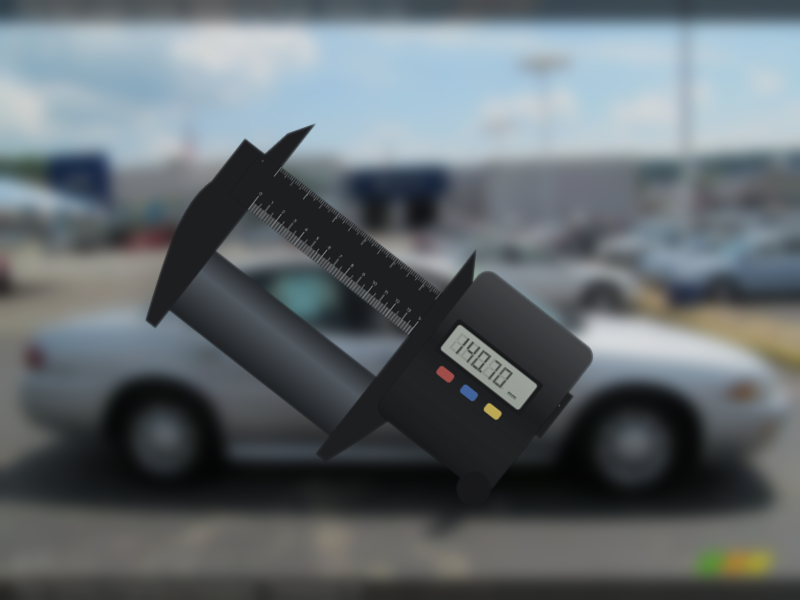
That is **140.70** mm
